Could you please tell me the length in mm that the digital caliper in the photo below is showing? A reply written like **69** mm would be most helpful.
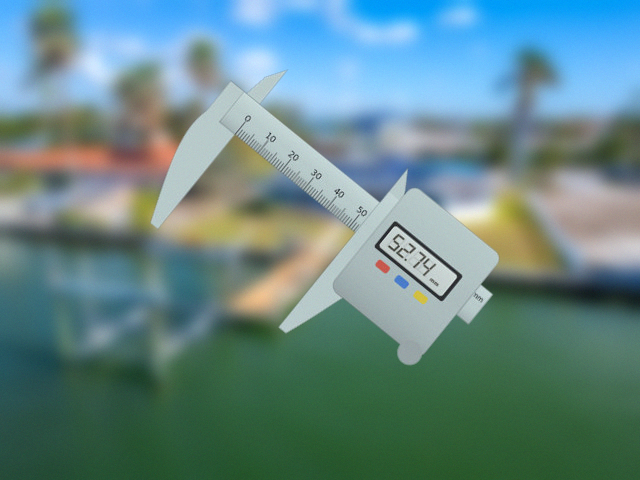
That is **52.74** mm
